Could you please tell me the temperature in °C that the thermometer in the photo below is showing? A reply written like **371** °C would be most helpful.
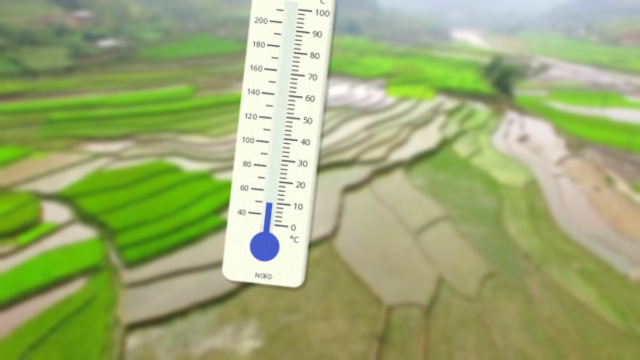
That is **10** °C
